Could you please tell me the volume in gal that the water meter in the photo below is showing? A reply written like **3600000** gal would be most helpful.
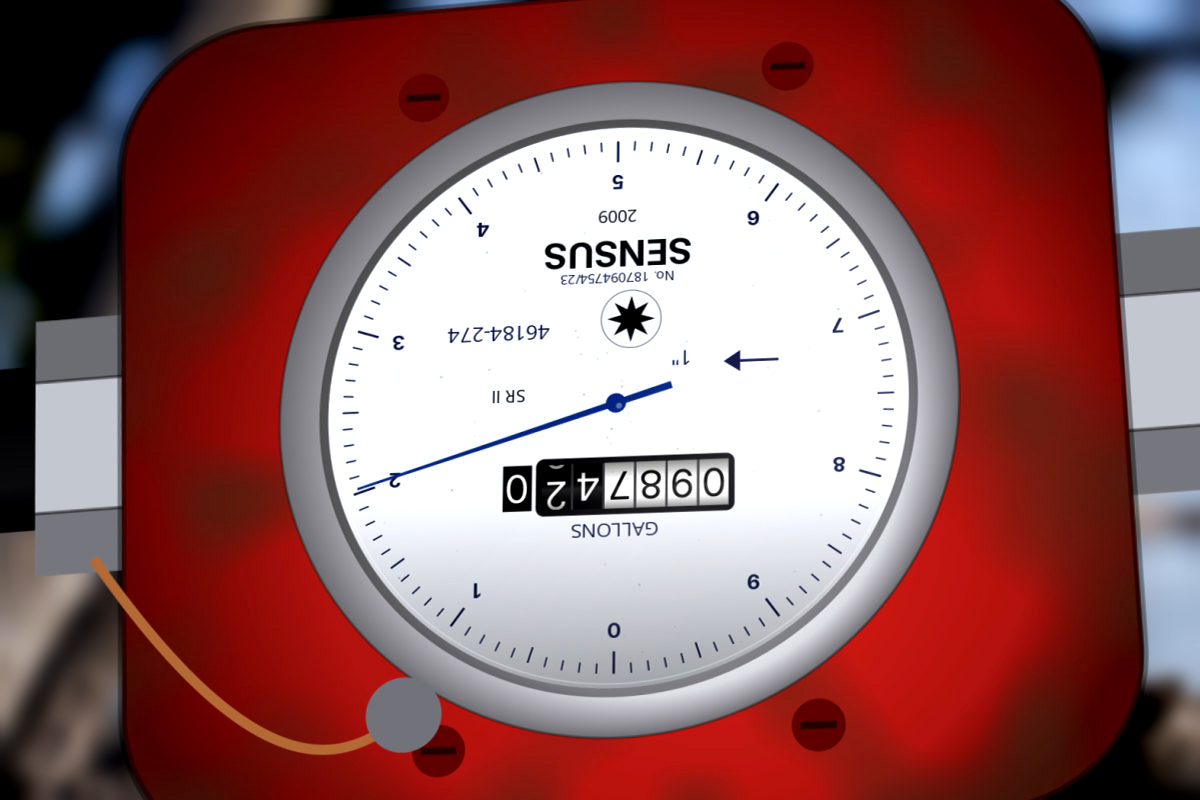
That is **987422.0** gal
